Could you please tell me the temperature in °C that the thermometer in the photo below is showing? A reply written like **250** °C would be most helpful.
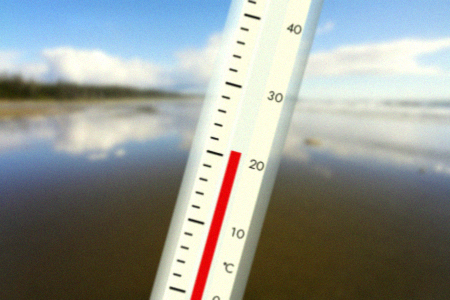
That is **21** °C
